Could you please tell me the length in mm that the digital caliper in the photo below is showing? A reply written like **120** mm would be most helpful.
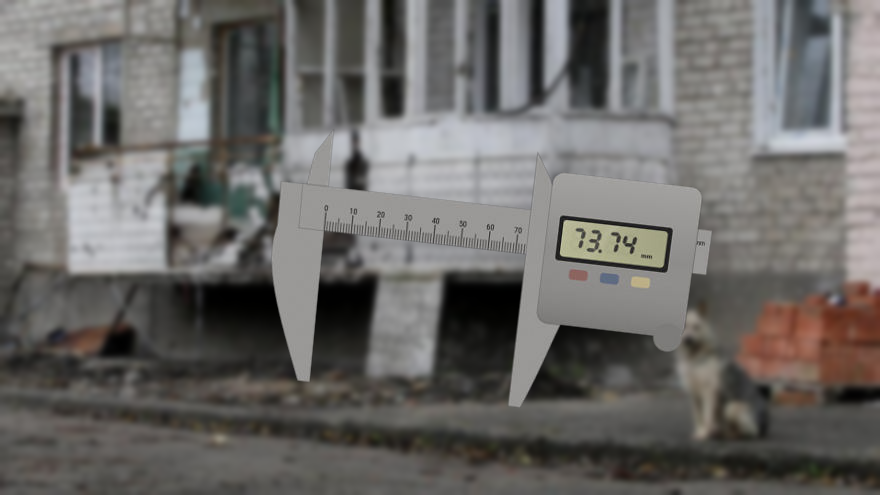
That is **73.74** mm
